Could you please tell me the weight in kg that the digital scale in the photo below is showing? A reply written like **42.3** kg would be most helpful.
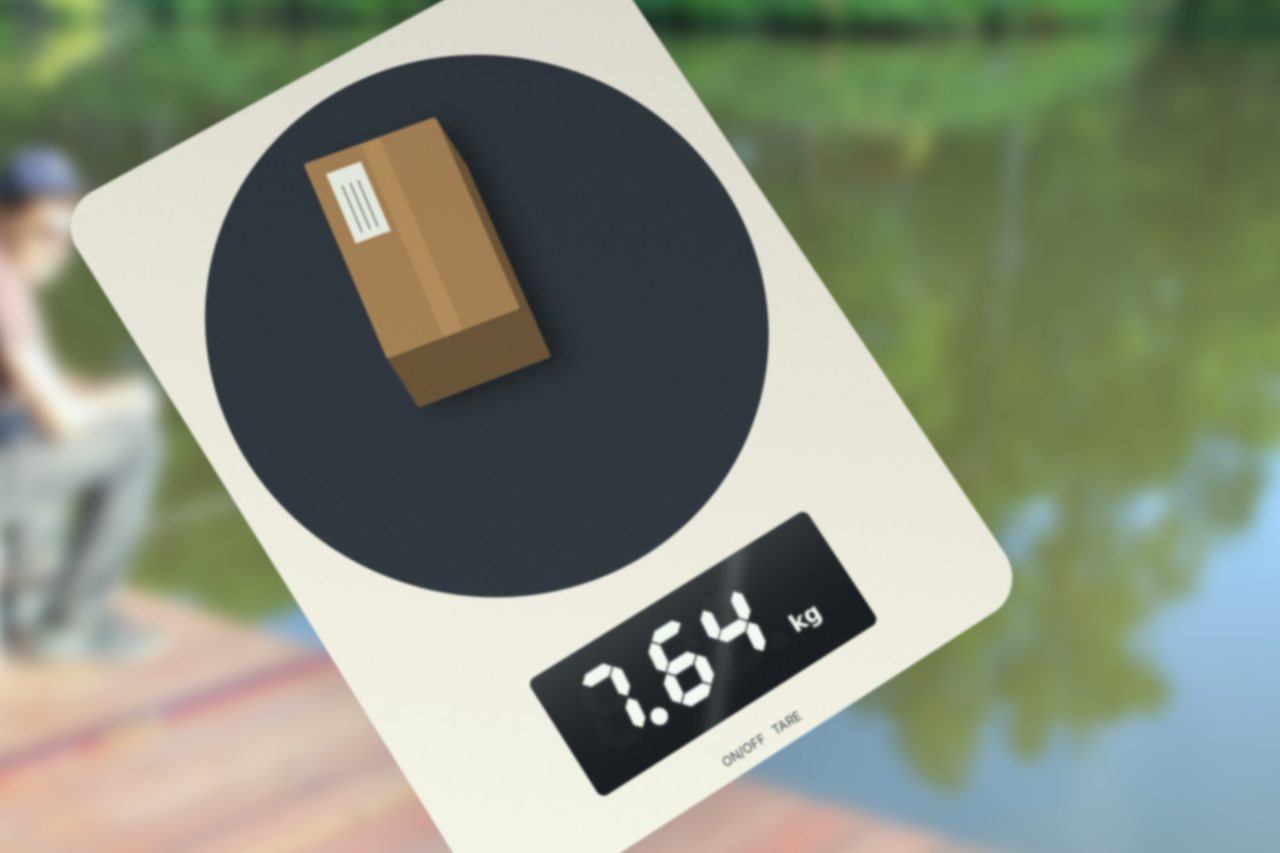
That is **7.64** kg
